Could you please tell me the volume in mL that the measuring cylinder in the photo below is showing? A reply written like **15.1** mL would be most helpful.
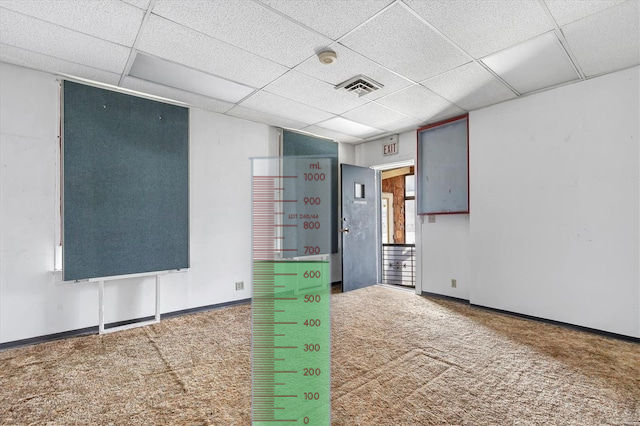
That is **650** mL
